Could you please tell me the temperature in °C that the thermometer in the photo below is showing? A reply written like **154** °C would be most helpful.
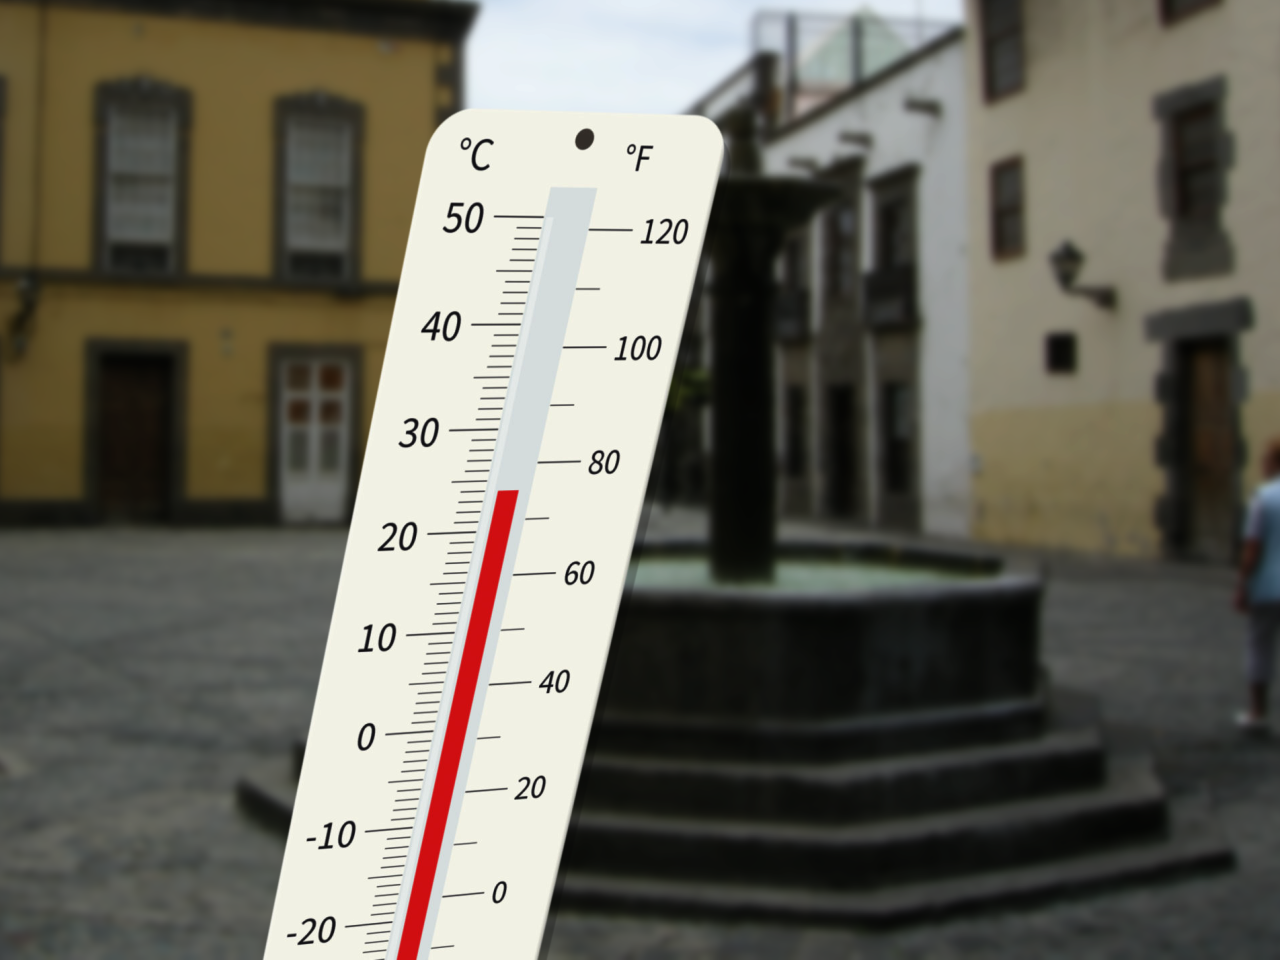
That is **24** °C
